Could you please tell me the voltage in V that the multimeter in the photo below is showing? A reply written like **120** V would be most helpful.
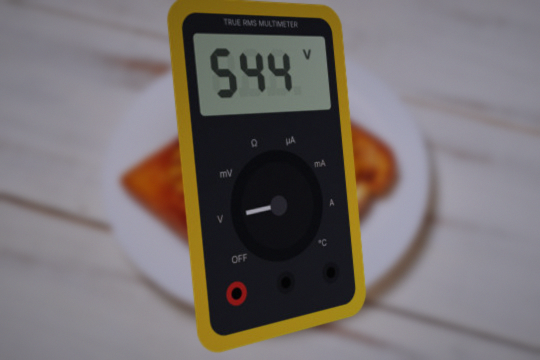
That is **544** V
